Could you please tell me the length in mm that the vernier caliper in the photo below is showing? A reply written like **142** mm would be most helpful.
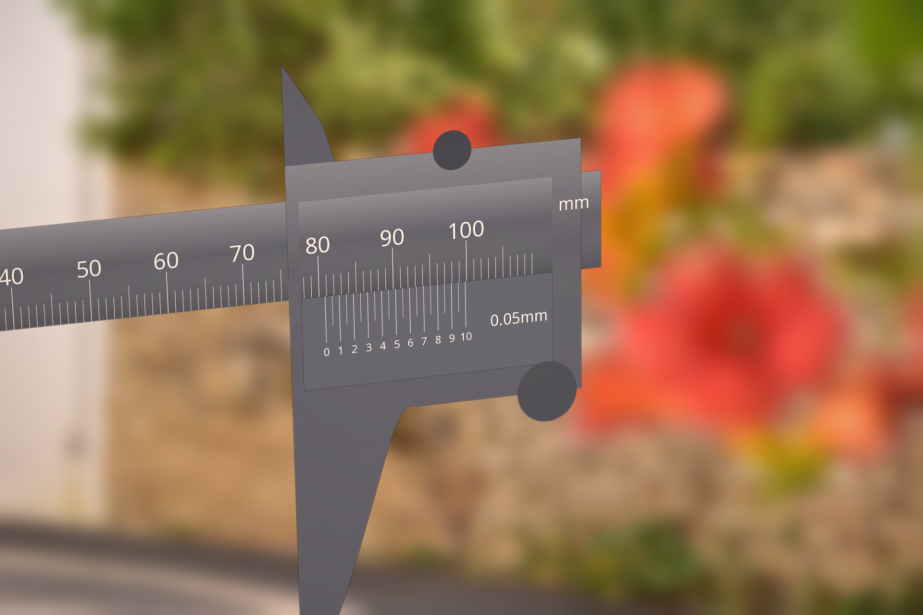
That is **80.8** mm
